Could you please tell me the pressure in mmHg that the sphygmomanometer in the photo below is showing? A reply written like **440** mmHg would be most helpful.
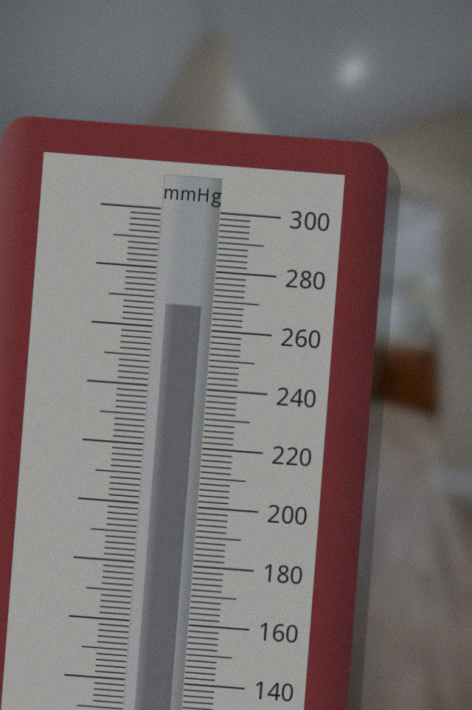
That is **268** mmHg
